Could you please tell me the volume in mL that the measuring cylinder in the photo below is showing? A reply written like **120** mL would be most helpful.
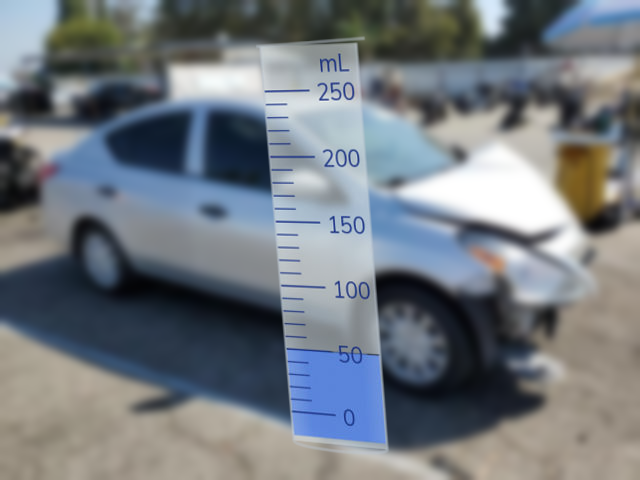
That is **50** mL
